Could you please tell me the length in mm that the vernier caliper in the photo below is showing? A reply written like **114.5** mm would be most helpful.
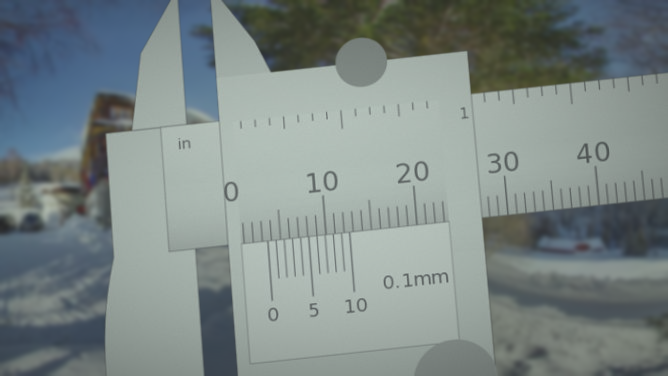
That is **3.6** mm
